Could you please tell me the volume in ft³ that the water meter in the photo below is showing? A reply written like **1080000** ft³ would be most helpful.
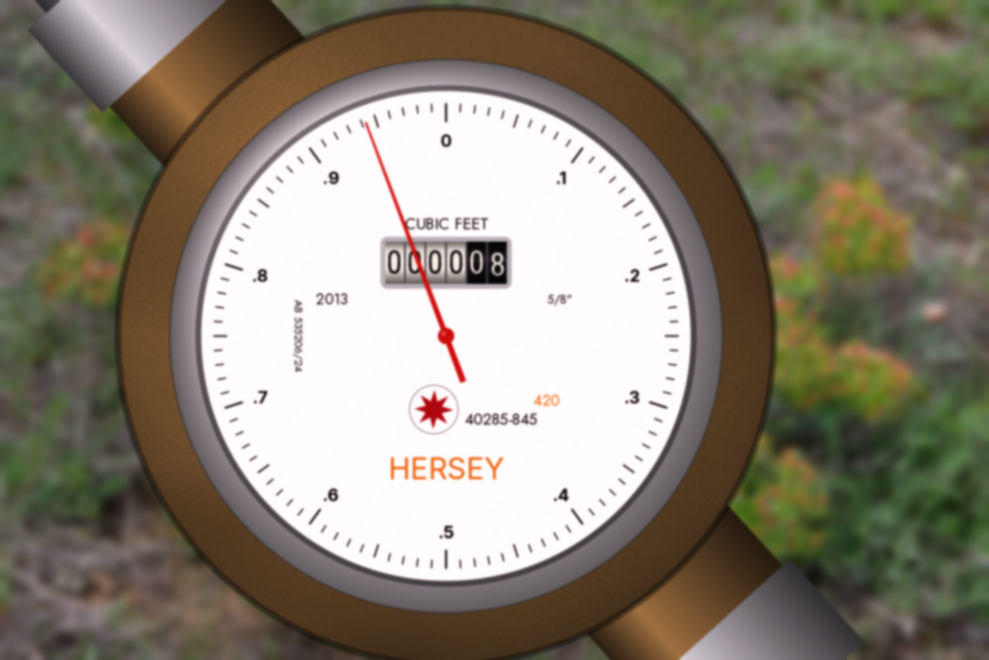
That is **7.94** ft³
